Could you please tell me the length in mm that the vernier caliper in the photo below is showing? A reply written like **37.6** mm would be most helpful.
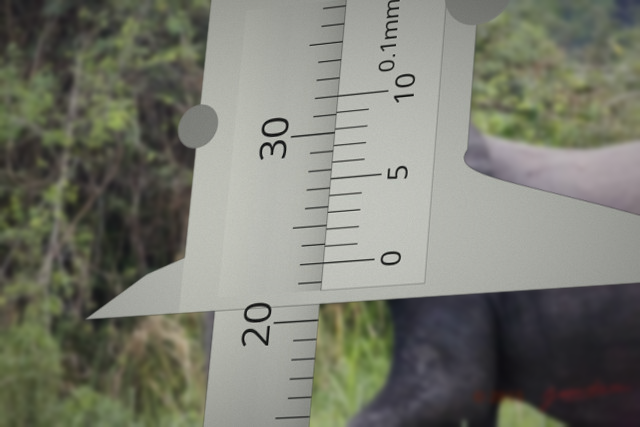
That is **23.0** mm
